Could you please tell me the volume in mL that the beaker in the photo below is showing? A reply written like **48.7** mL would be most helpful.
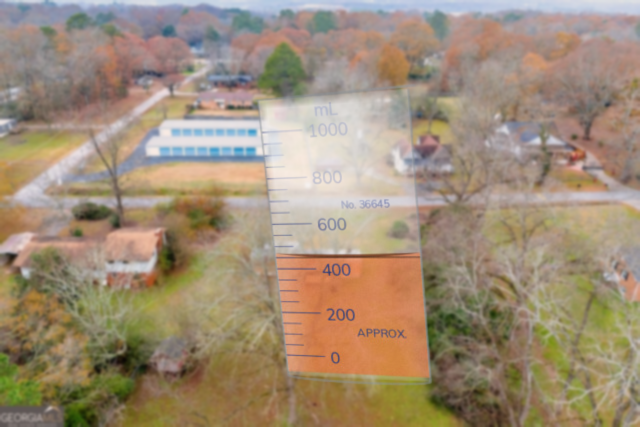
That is **450** mL
